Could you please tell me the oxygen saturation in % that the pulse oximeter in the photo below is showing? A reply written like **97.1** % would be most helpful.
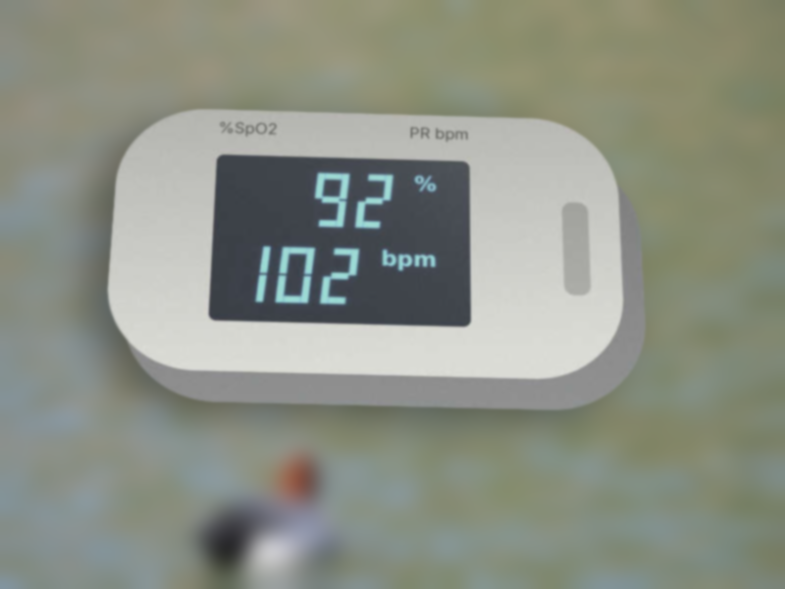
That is **92** %
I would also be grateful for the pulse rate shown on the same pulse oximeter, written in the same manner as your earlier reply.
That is **102** bpm
